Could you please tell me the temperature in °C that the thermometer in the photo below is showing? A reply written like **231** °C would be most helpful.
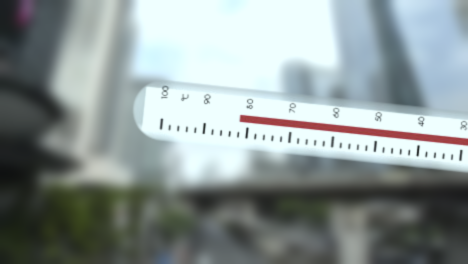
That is **82** °C
